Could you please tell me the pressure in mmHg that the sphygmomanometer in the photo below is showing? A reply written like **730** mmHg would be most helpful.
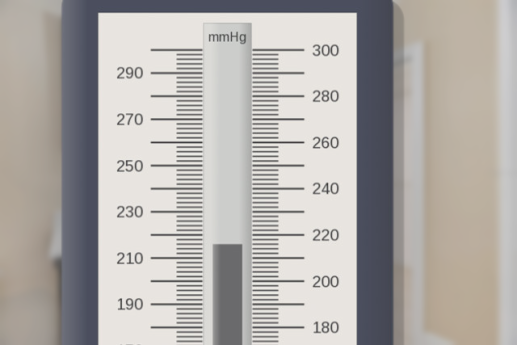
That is **216** mmHg
